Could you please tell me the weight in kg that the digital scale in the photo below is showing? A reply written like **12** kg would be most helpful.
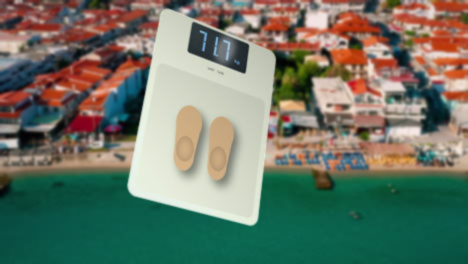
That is **71.7** kg
